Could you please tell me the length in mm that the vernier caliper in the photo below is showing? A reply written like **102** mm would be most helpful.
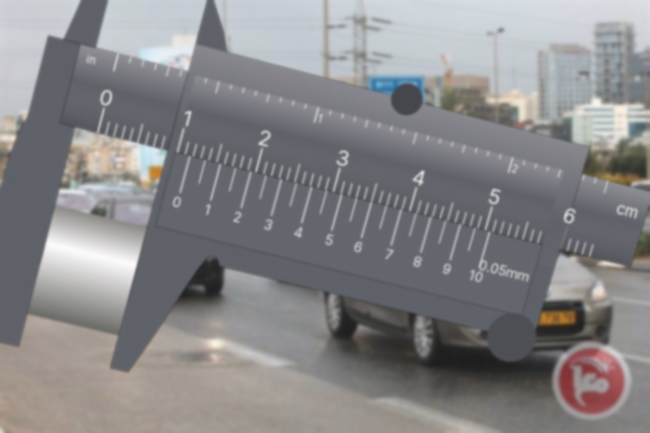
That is **11.6** mm
